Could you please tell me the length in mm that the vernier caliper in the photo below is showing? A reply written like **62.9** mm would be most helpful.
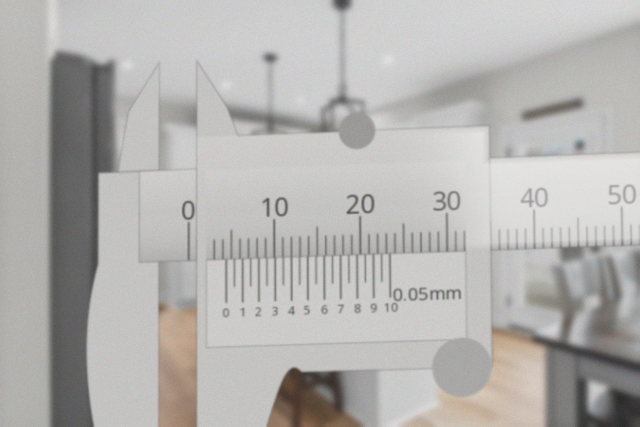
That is **4.4** mm
